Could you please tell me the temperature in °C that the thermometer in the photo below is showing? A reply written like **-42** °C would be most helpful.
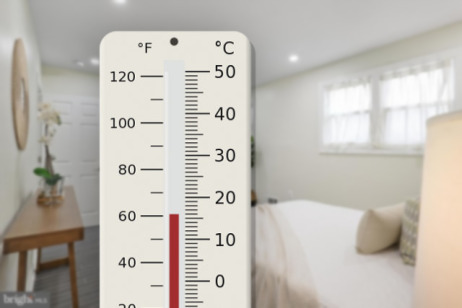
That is **16** °C
